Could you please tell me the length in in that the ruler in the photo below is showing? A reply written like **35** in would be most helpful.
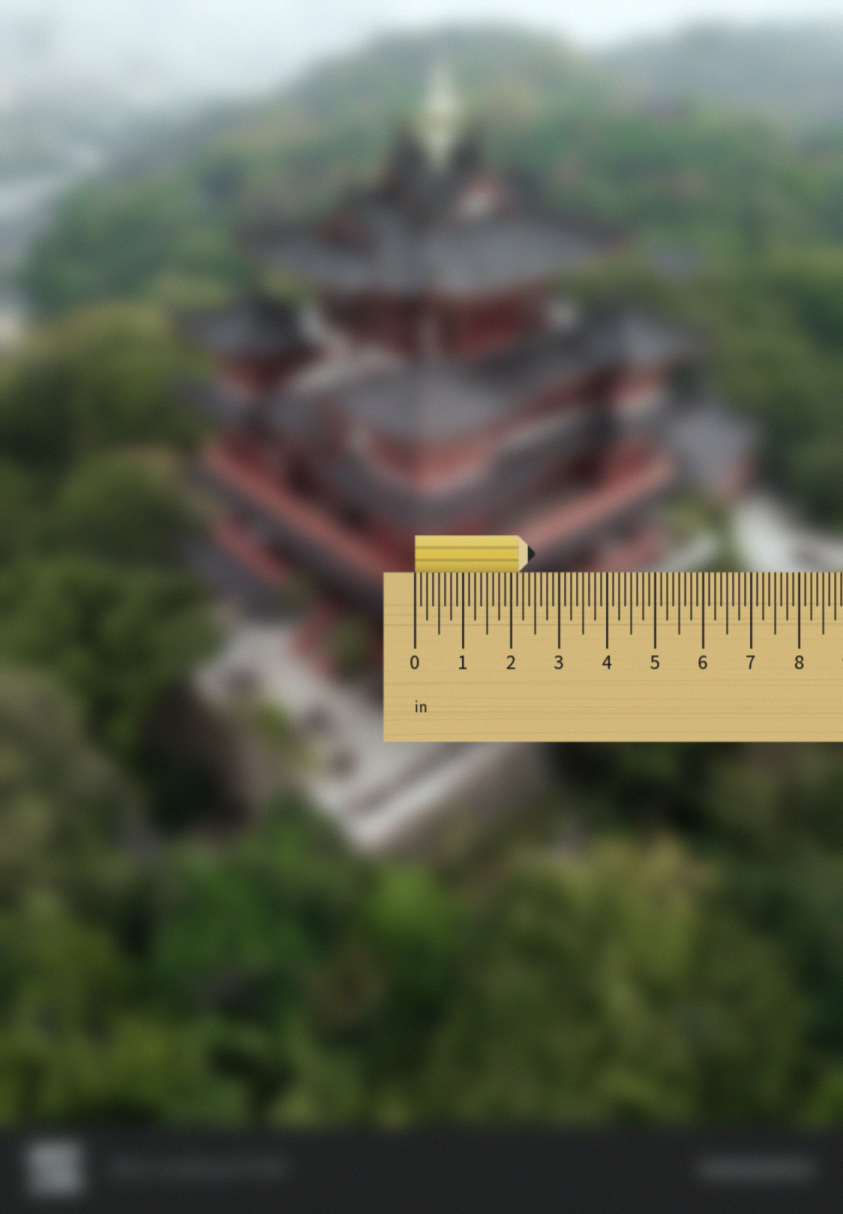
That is **2.5** in
